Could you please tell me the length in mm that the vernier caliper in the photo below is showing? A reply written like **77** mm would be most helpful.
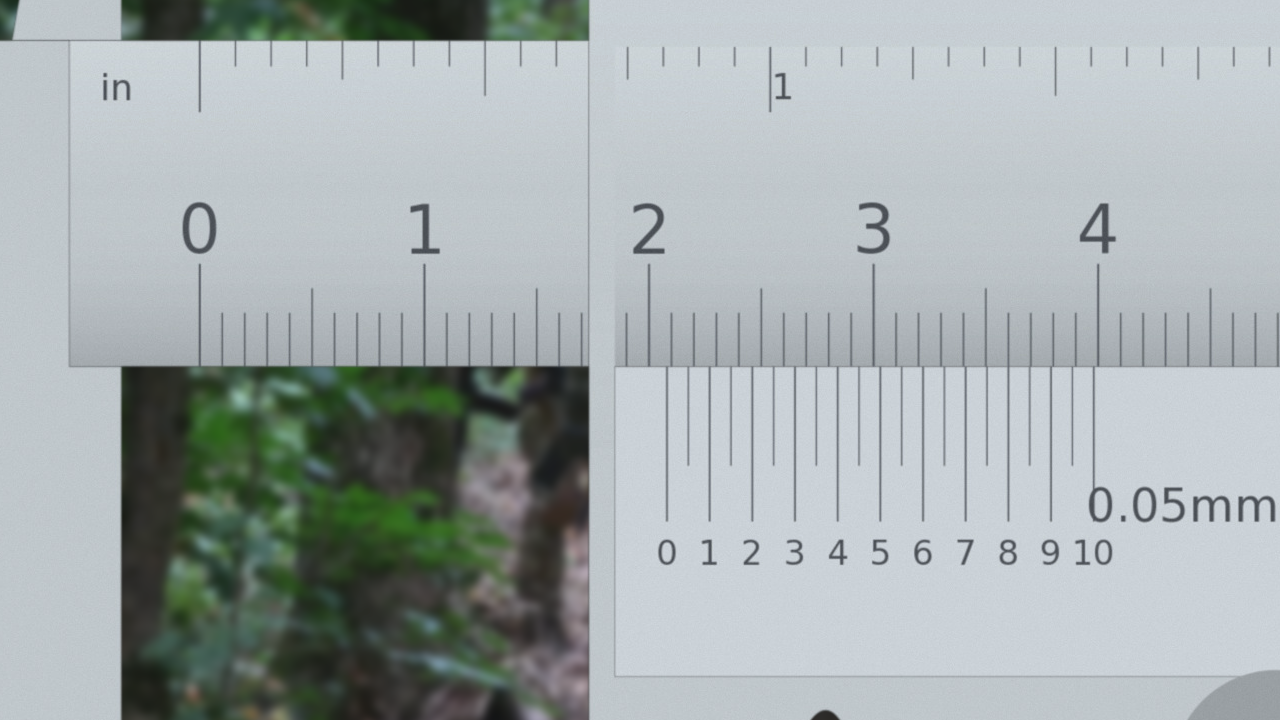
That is **20.8** mm
